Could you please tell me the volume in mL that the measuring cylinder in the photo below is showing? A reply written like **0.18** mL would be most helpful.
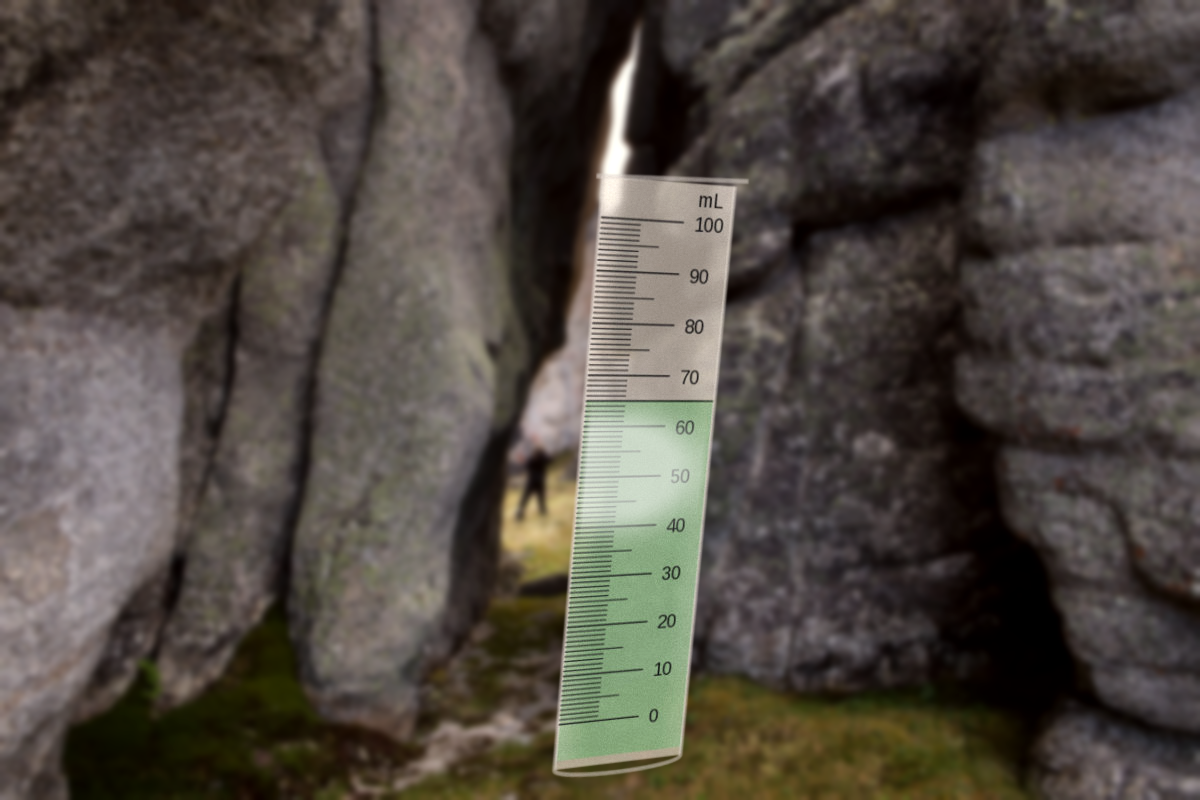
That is **65** mL
